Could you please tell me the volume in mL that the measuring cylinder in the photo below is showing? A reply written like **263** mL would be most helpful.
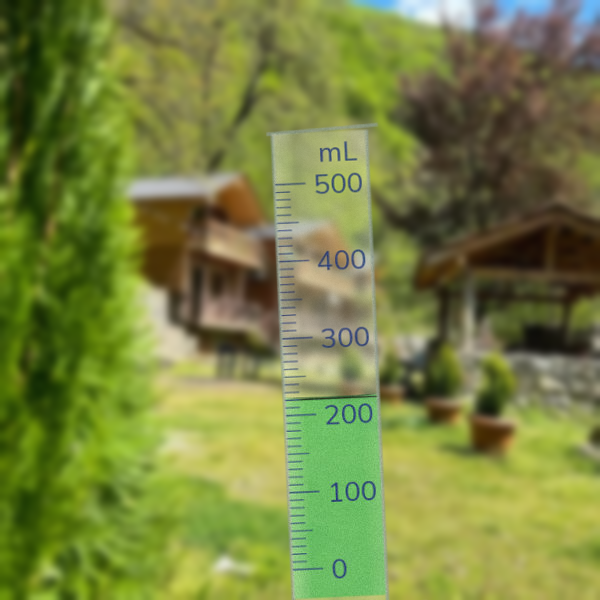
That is **220** mL
